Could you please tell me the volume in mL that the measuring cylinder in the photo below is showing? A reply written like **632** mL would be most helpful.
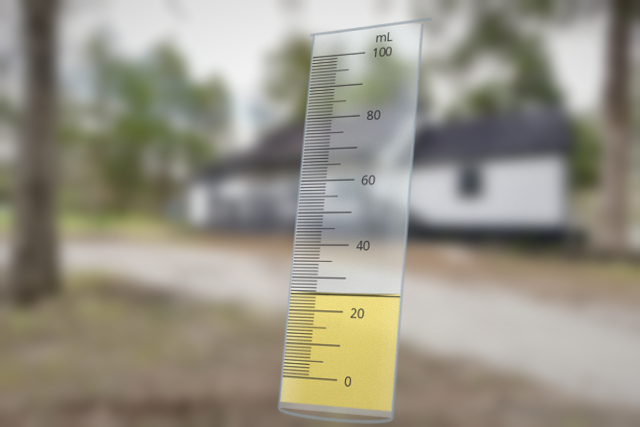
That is **25** mL
